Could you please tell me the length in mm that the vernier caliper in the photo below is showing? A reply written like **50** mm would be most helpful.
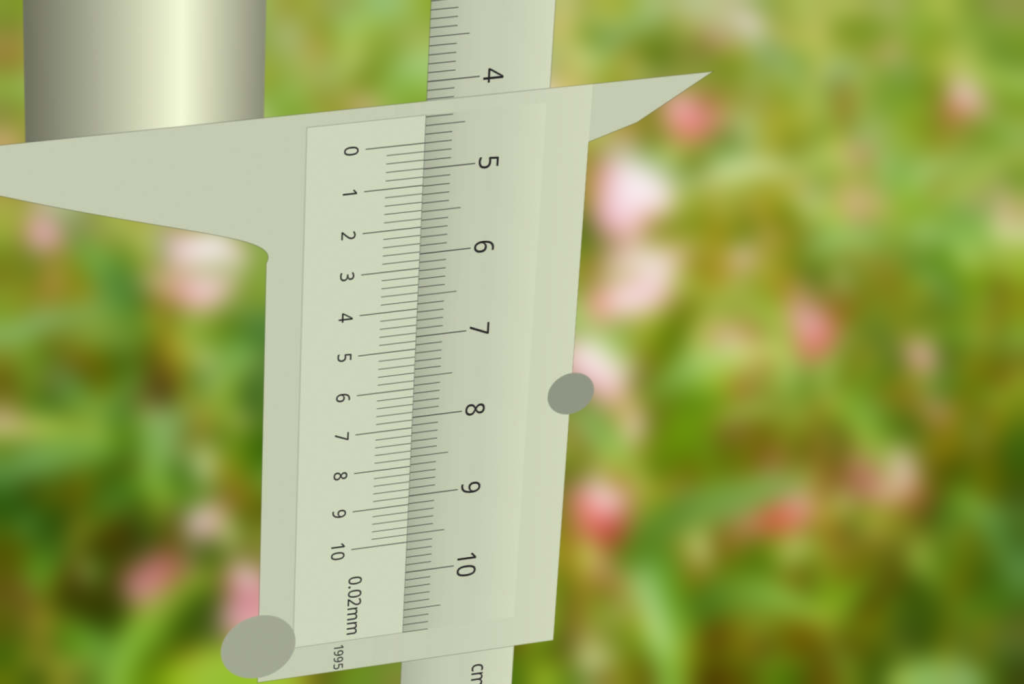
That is **47.0** mm
